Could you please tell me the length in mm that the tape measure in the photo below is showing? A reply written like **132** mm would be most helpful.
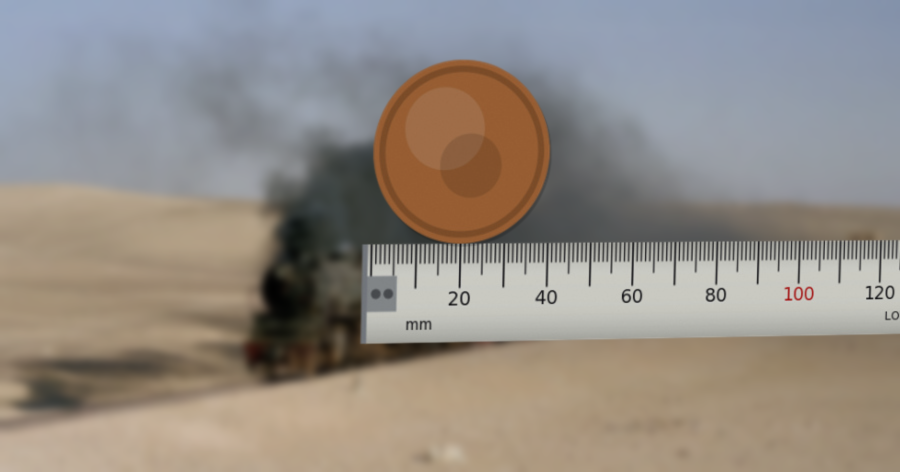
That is **40** mm
